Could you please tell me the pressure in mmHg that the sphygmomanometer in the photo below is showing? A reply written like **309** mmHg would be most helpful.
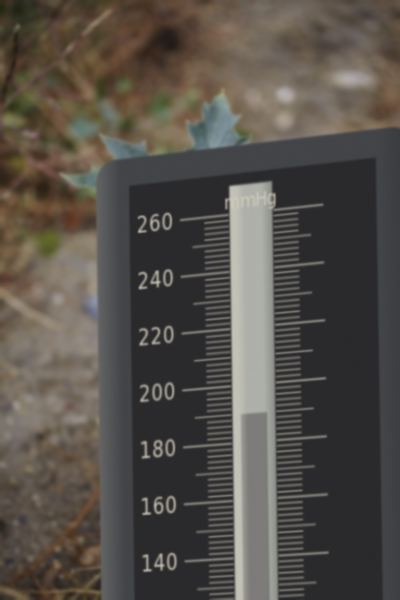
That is **190** mmHg
